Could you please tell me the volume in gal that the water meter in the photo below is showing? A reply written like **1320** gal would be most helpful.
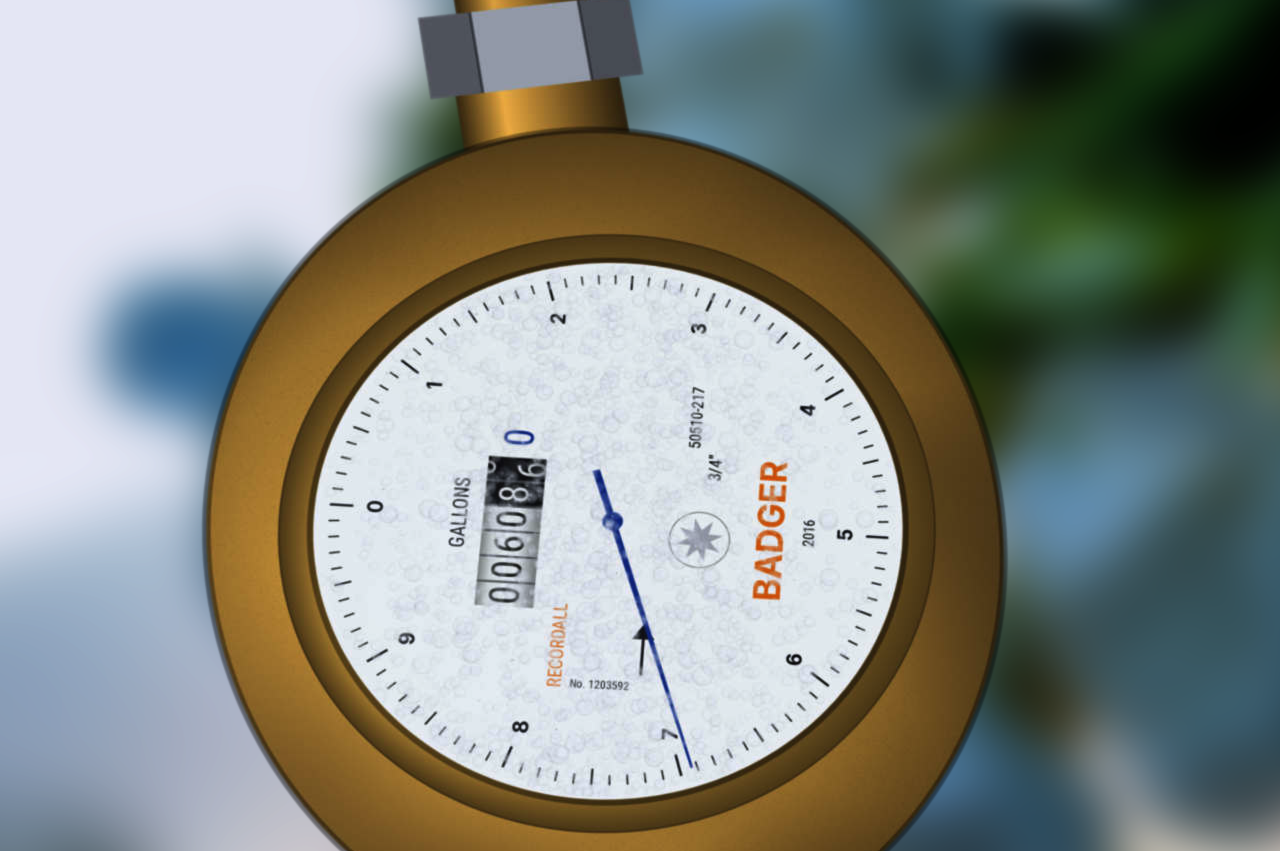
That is **60856.9** gal
